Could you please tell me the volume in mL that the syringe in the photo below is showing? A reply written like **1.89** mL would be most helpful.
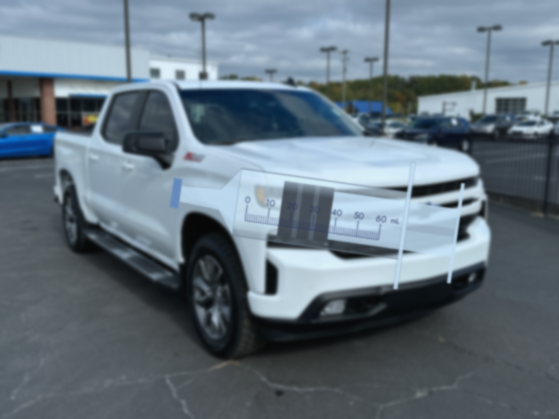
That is **15** mL
